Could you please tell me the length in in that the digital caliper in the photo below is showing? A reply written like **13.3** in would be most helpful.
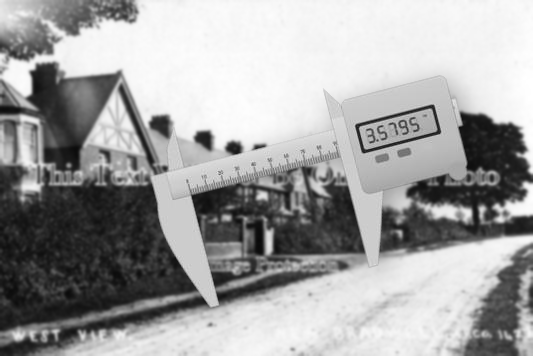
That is **3.5795** in
